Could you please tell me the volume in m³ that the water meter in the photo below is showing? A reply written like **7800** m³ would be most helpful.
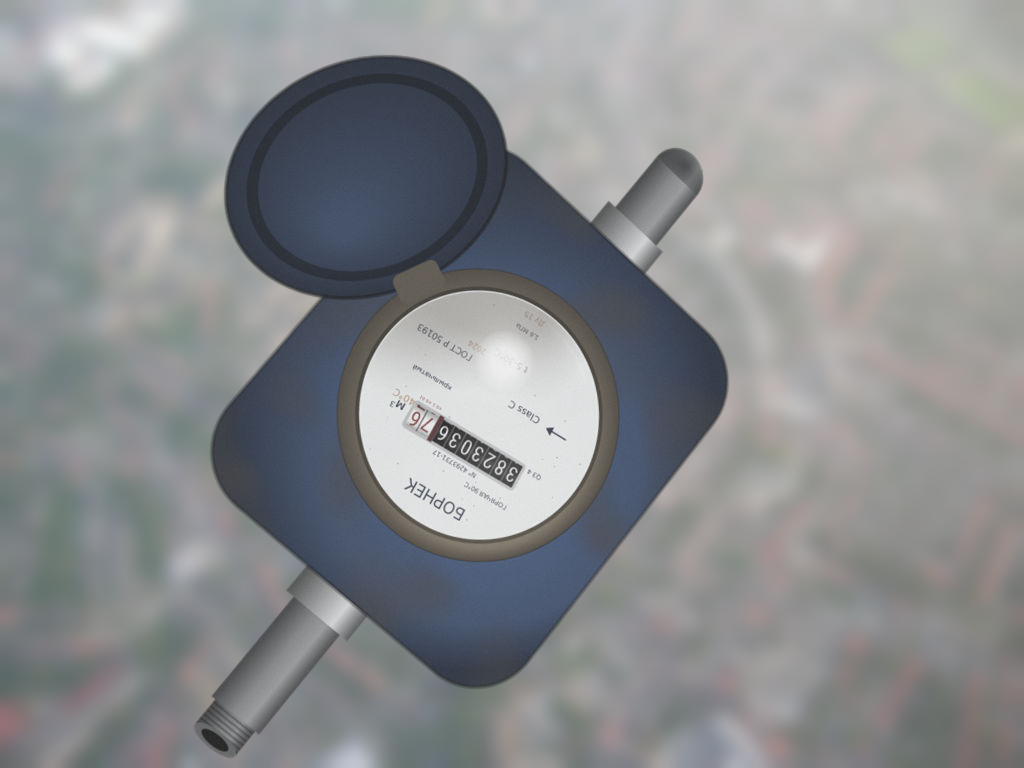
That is **3823036.76** m³
